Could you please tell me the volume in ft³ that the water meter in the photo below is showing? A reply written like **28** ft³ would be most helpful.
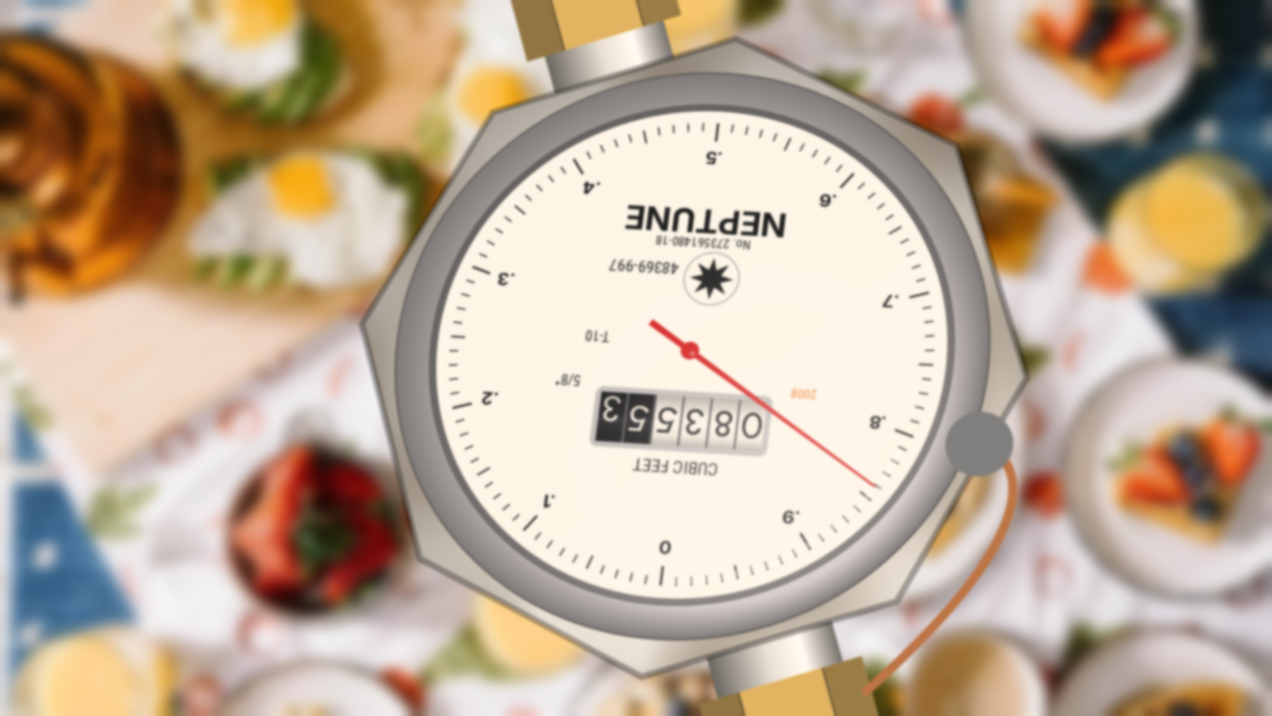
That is **83552.84** ft³
